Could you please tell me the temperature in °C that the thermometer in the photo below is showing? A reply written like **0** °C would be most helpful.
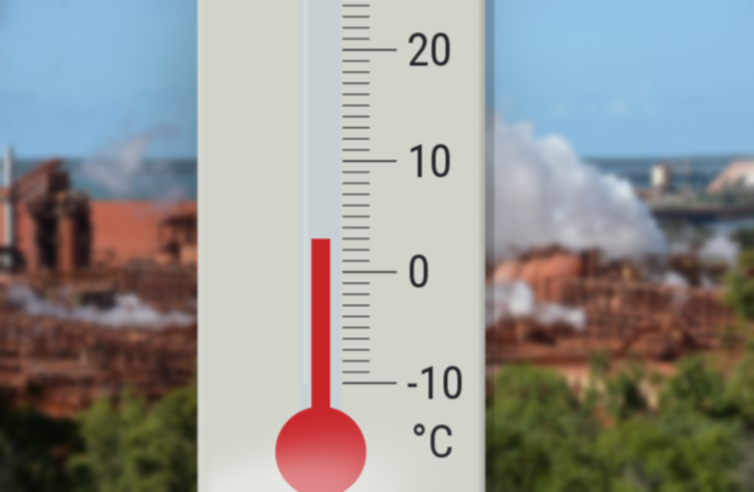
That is **3** °C
